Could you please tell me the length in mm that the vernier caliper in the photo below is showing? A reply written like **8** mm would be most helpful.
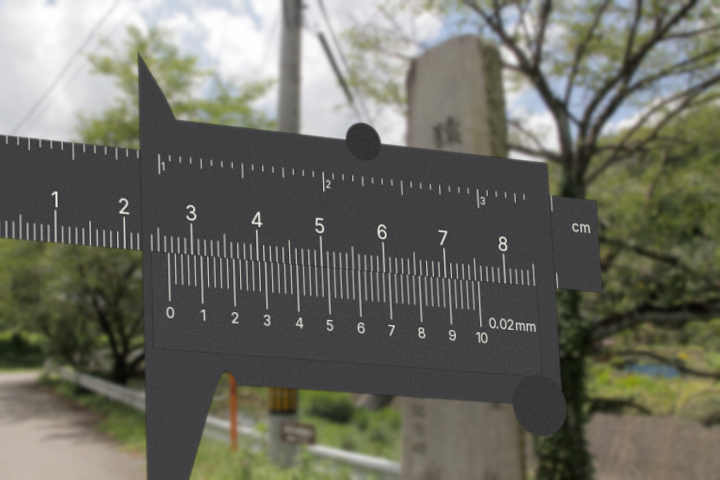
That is **26.5** mm
